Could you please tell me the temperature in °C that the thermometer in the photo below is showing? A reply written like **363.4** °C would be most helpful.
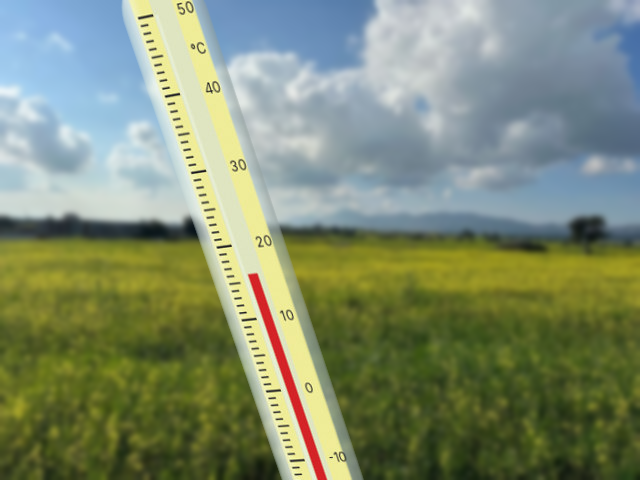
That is **16** °C
